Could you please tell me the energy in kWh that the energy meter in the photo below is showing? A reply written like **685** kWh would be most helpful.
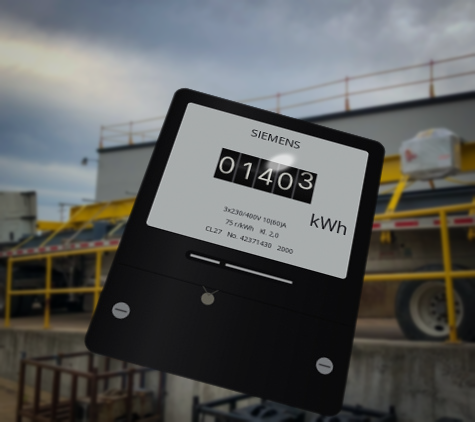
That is **1403** kWh
